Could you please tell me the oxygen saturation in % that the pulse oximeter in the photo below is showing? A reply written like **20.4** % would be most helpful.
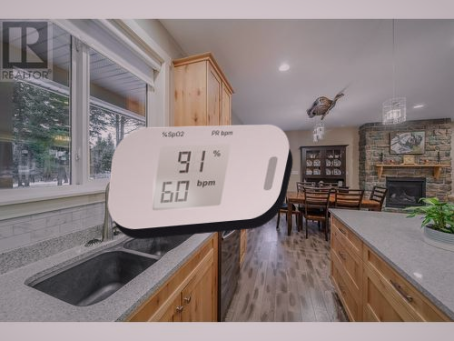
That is **91** %
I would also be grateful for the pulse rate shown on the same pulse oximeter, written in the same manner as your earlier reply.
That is **60** bpm
